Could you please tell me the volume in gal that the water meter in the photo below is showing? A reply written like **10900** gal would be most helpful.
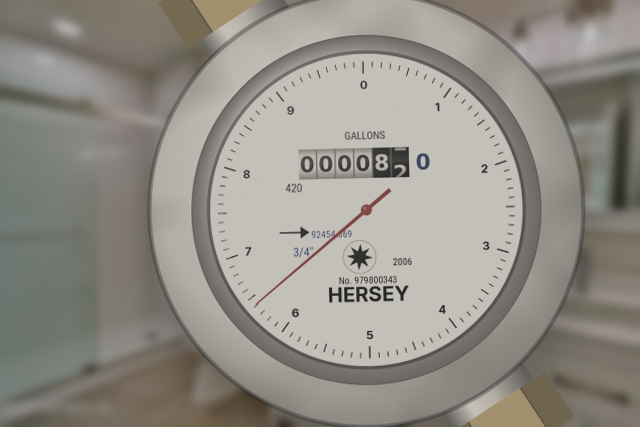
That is **816.4** gal
